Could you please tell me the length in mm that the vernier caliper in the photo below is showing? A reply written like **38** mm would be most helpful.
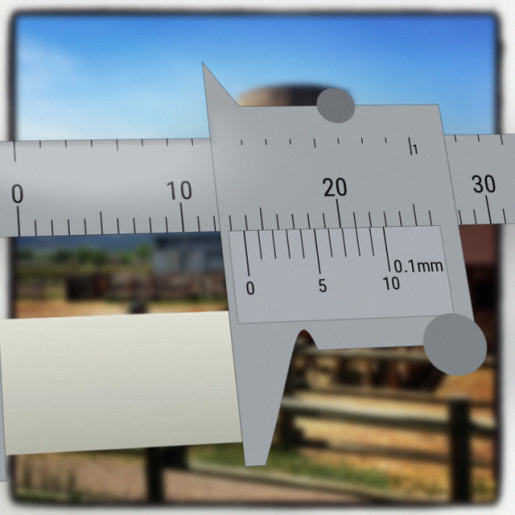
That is **13.8** mm
